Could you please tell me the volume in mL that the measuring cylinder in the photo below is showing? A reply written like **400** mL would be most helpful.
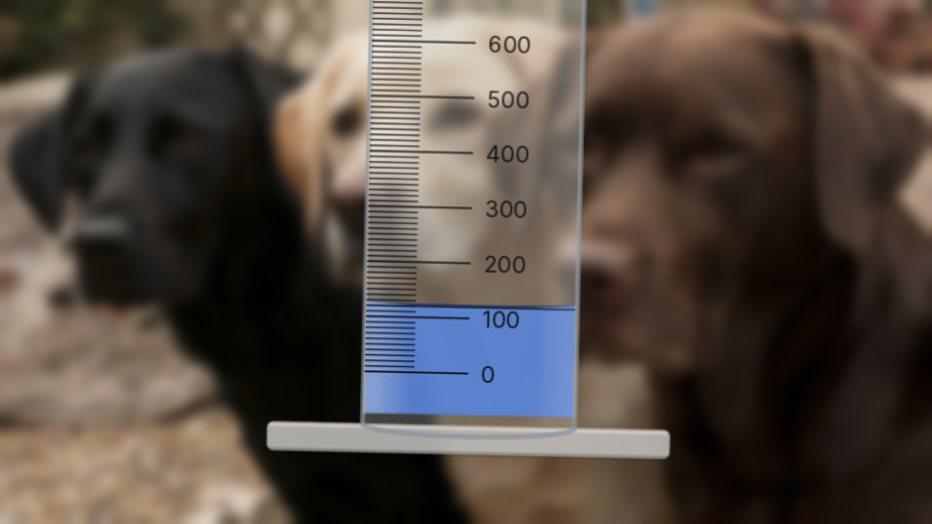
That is **120** mL
